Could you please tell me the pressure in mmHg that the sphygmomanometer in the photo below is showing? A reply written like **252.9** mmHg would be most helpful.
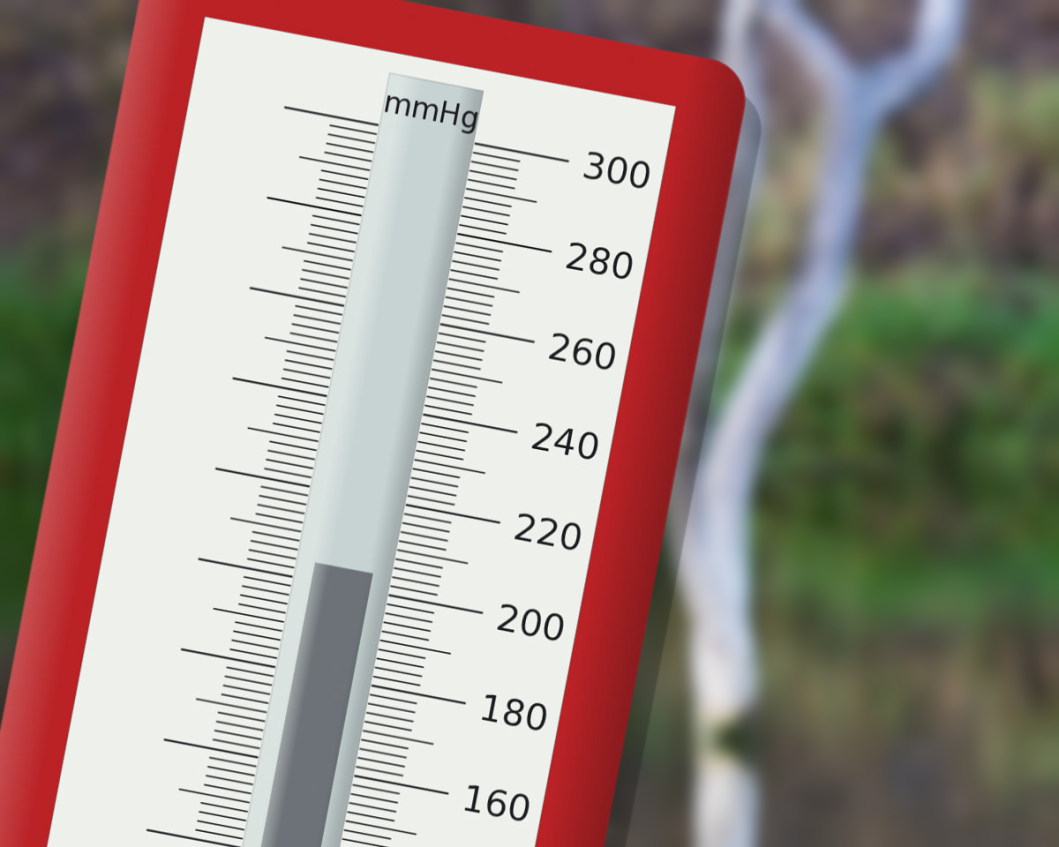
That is **204** mmHg
